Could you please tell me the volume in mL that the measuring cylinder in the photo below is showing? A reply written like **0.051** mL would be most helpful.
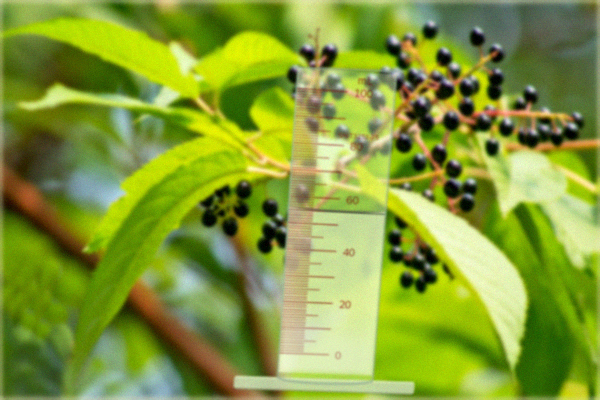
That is **55** mL
